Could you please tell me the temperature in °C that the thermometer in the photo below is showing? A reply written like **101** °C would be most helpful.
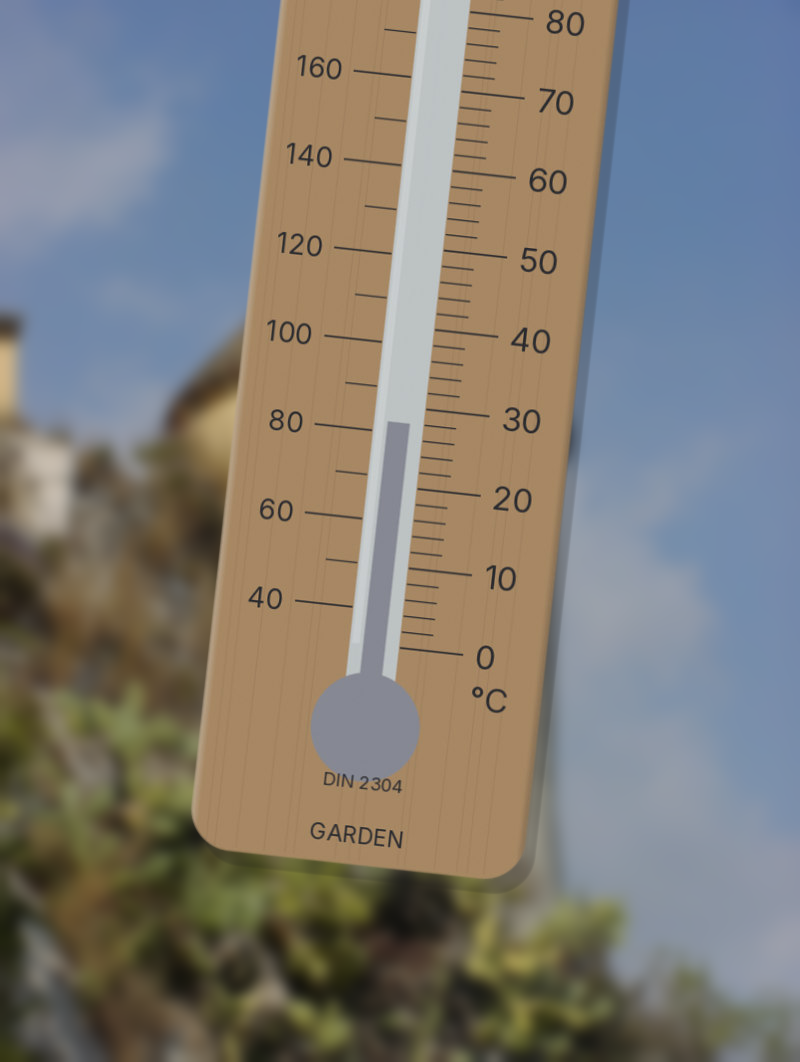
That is **28** °C
